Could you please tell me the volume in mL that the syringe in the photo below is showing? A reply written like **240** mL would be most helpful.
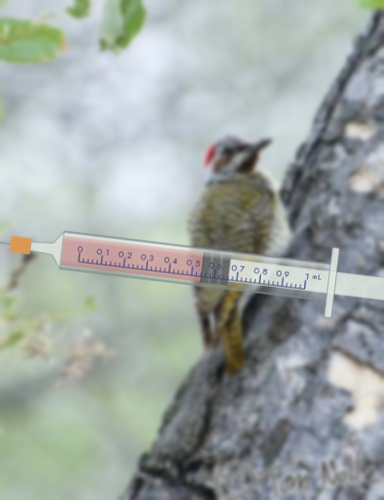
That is **0.54** mL
